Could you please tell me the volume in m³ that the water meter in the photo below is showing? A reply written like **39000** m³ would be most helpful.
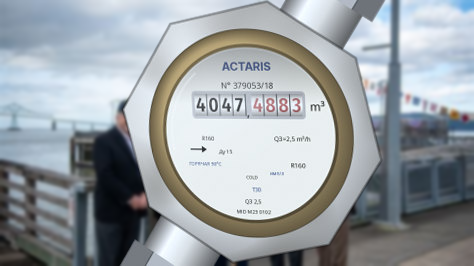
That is **4047.4883** m³
